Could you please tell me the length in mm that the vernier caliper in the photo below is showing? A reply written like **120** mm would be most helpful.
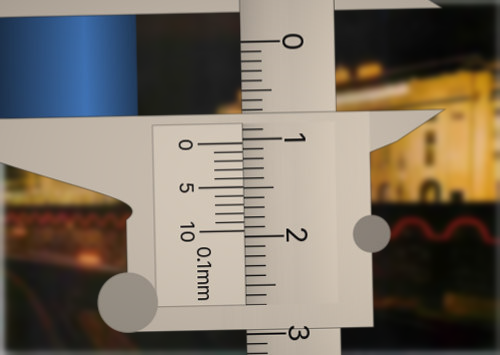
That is **10.4** mm
